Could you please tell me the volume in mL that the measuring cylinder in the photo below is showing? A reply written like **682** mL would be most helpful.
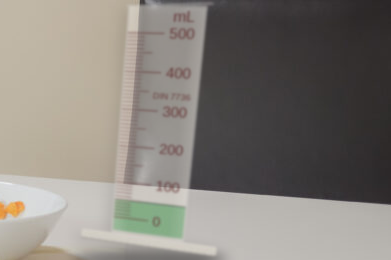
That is **50** mL
